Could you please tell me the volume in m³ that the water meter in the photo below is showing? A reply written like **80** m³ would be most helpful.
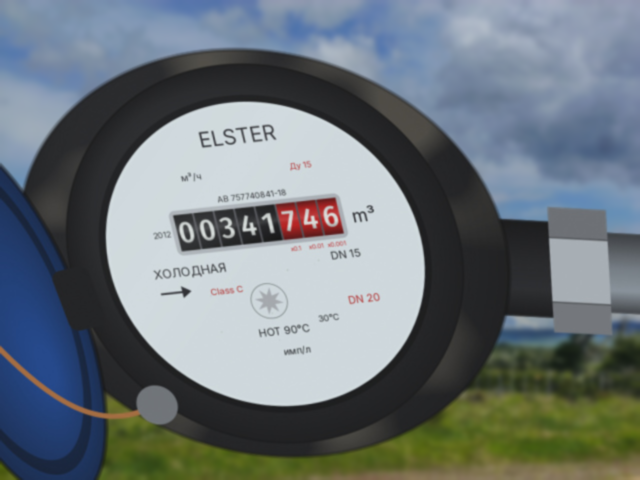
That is **341.746** m³
